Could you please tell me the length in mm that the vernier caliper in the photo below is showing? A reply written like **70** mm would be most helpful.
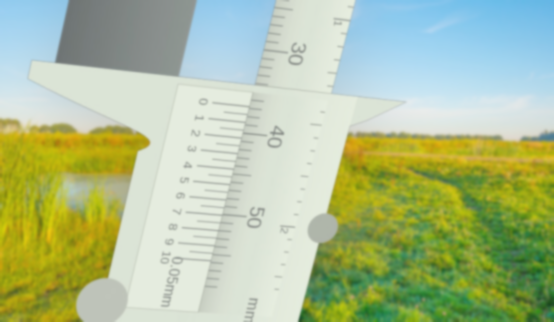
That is **36.8** mm
